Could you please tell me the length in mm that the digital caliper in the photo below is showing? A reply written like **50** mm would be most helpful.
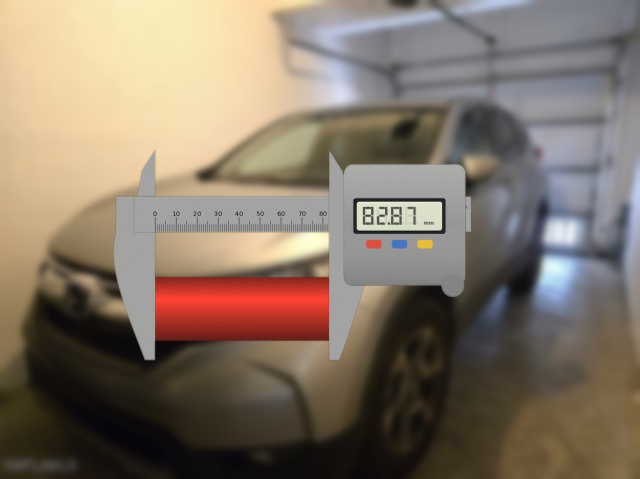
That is **82.87** mm
